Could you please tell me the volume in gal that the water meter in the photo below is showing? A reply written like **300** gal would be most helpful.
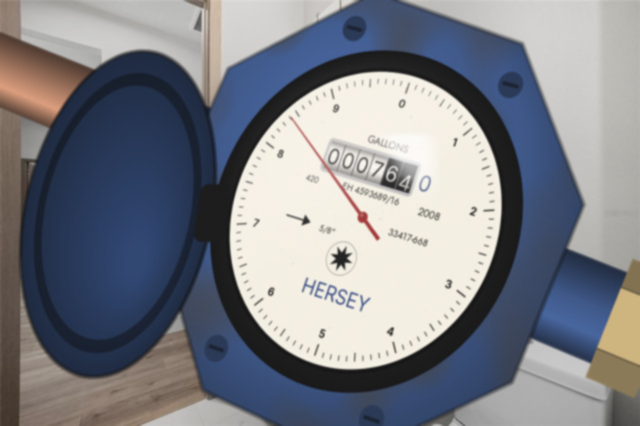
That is **7638.4** gal
